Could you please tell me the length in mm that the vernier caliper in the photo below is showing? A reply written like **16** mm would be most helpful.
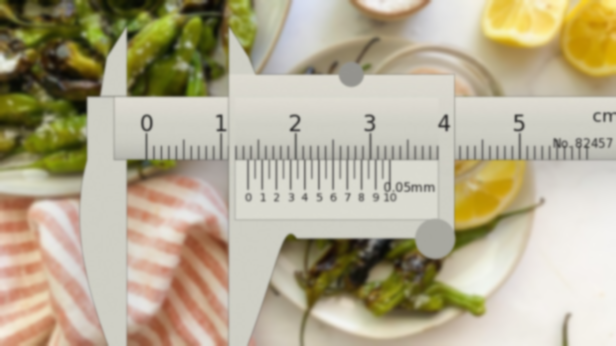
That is **13.6** mm
